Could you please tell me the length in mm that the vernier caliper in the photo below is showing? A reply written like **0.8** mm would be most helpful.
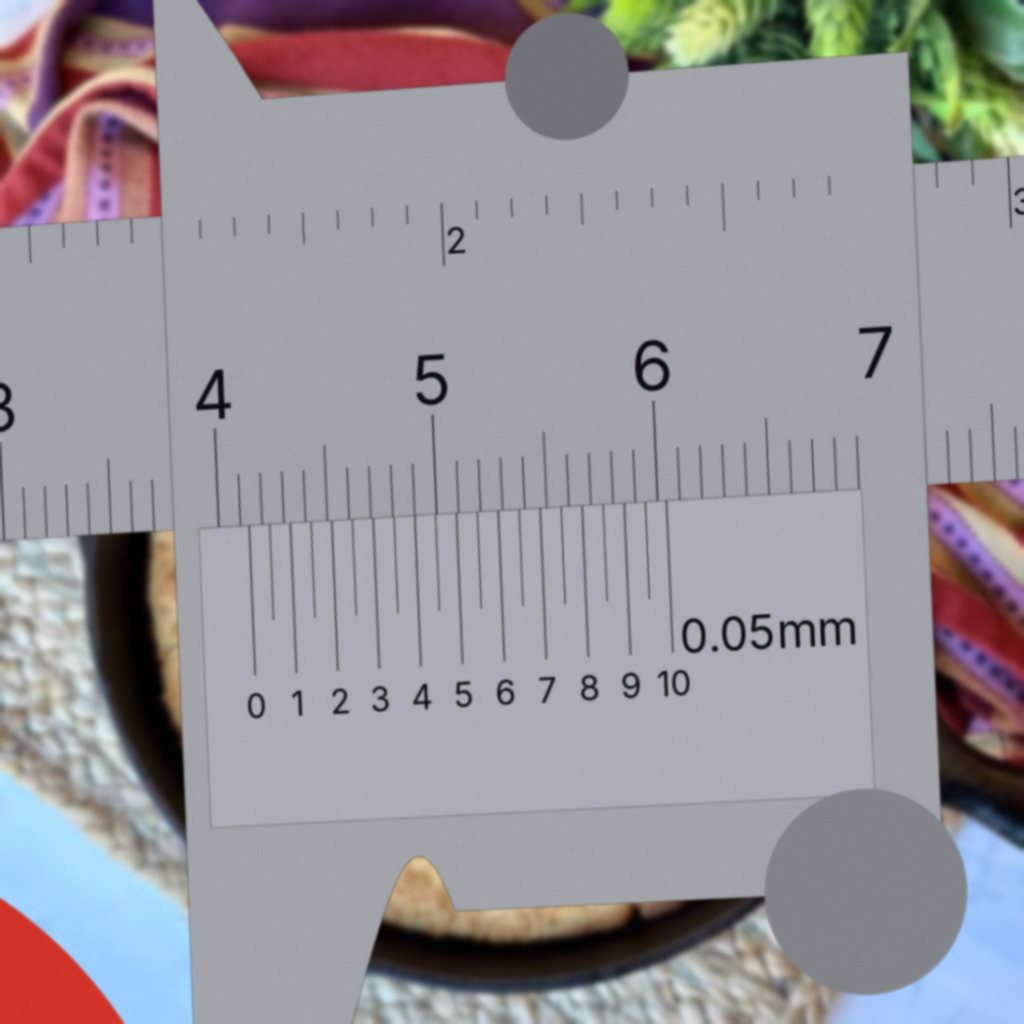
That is **41.4** mm
